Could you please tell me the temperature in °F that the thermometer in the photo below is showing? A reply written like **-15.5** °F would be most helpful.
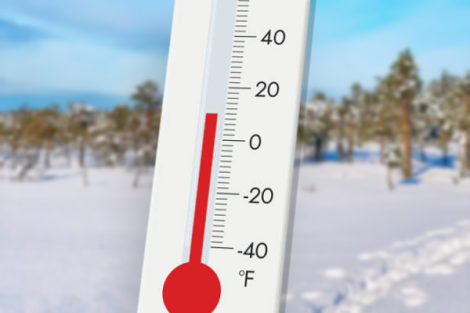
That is **10** °F
